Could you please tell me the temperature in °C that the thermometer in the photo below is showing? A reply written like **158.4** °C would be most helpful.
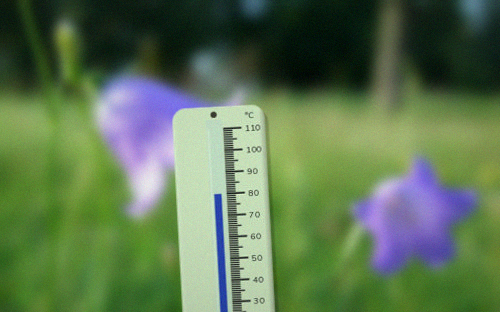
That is **80** °C
